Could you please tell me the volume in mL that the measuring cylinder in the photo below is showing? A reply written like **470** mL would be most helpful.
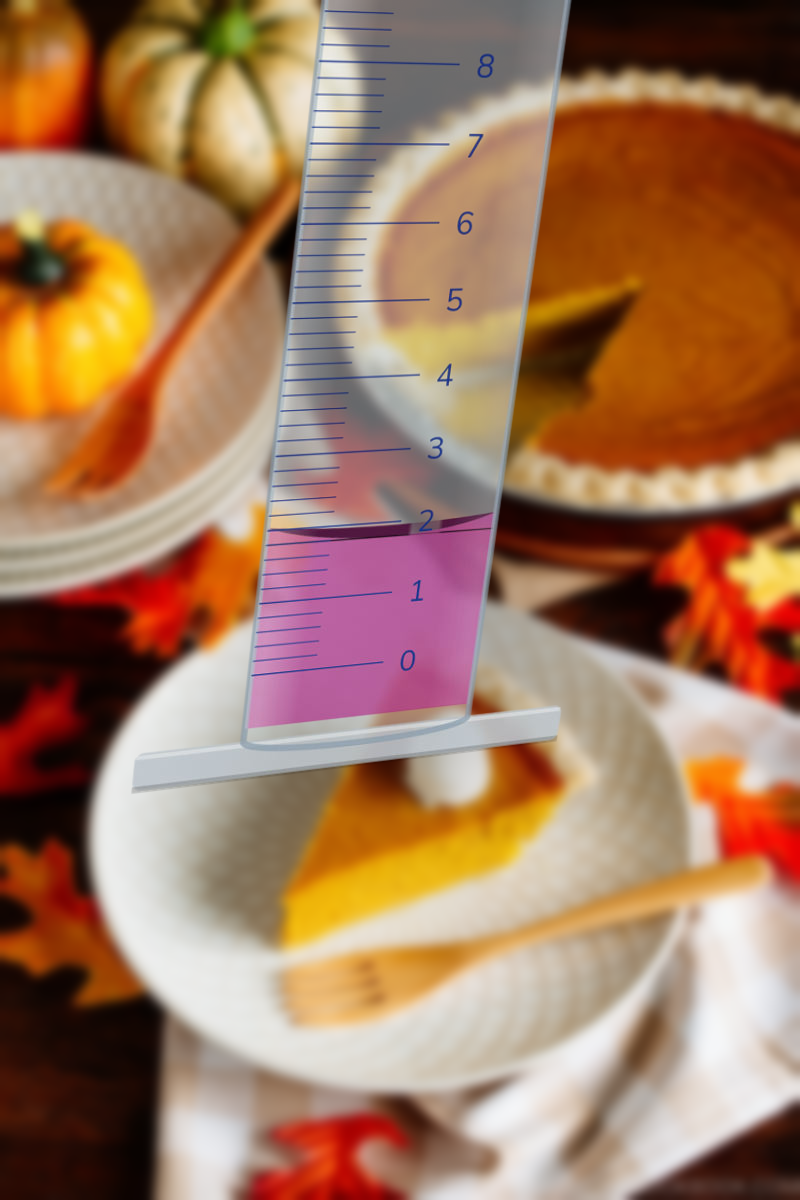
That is **1.8** mL
